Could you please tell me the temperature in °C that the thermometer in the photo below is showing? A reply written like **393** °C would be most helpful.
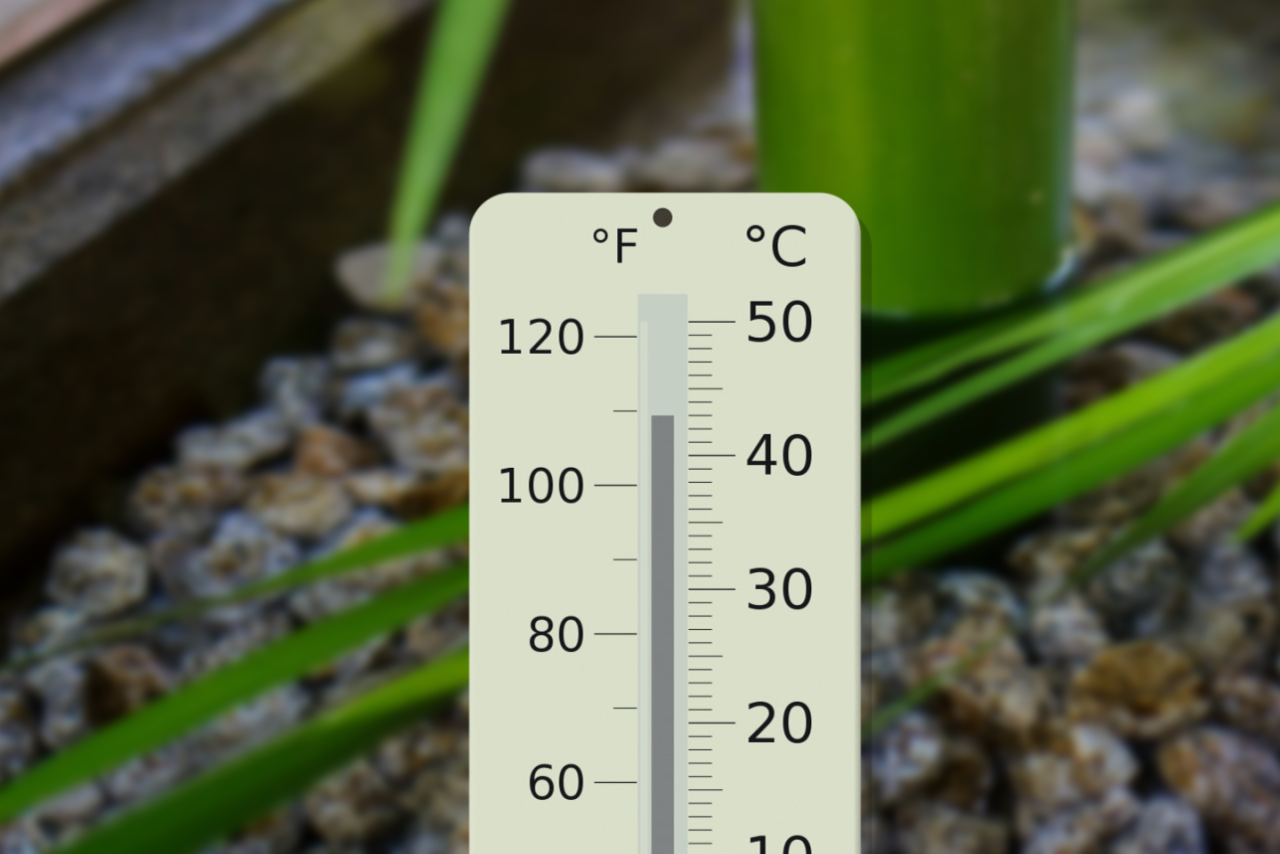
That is **43** °C
